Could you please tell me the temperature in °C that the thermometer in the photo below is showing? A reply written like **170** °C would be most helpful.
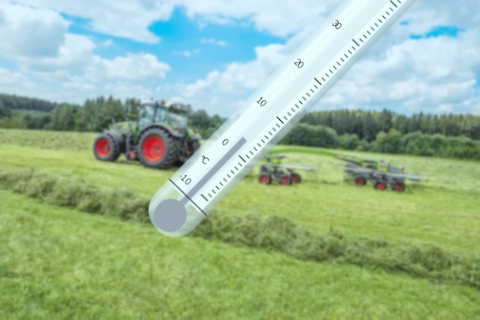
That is **3** °C
